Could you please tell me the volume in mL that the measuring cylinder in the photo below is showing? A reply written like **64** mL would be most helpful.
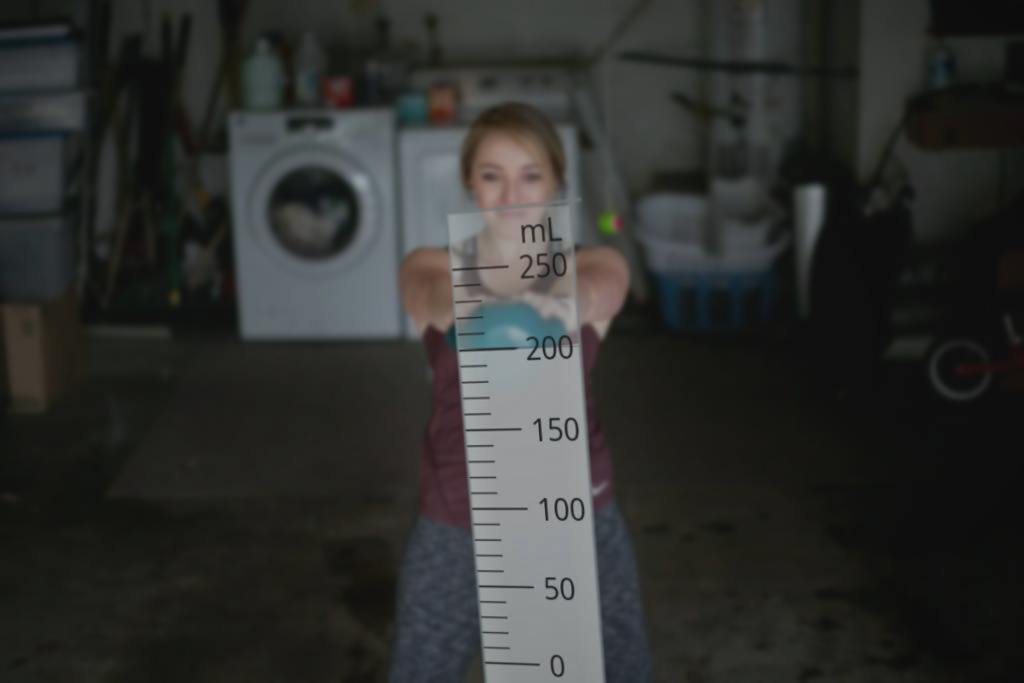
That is **200** mL
